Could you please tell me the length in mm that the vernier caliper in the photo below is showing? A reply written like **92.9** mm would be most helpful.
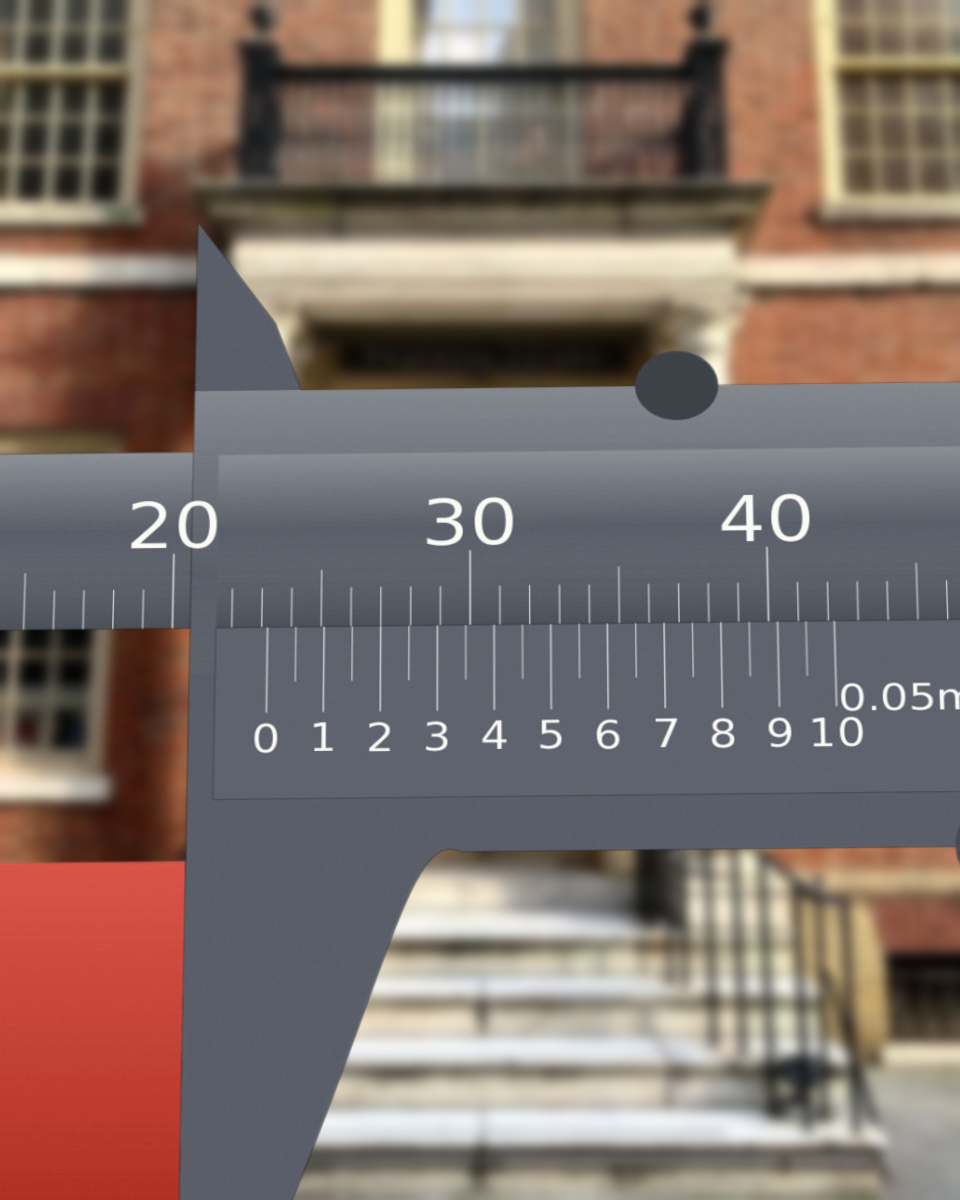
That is **23.20** mm
